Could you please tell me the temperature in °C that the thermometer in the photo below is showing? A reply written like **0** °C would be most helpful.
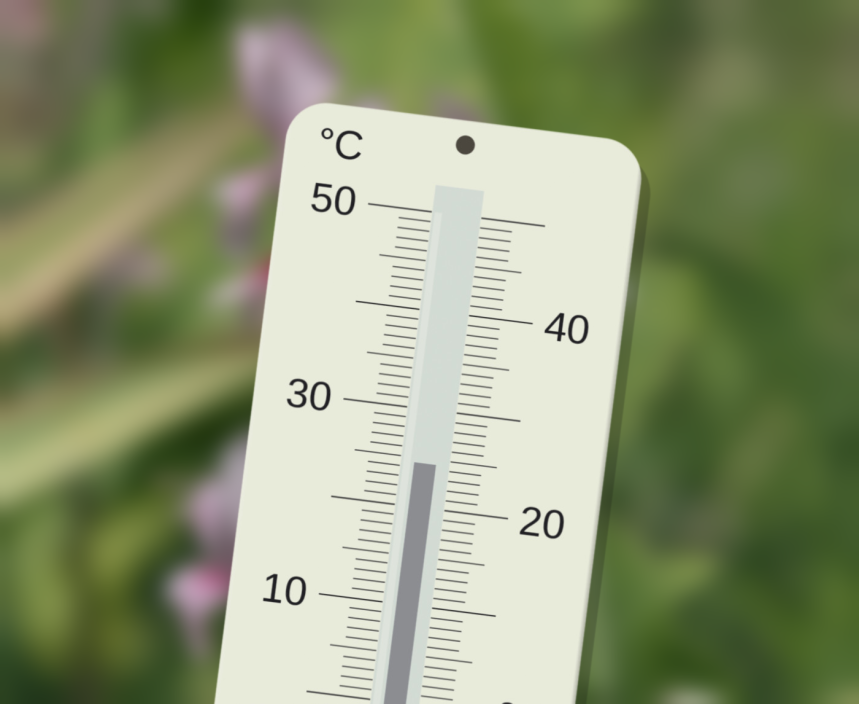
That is **24.5** °C
